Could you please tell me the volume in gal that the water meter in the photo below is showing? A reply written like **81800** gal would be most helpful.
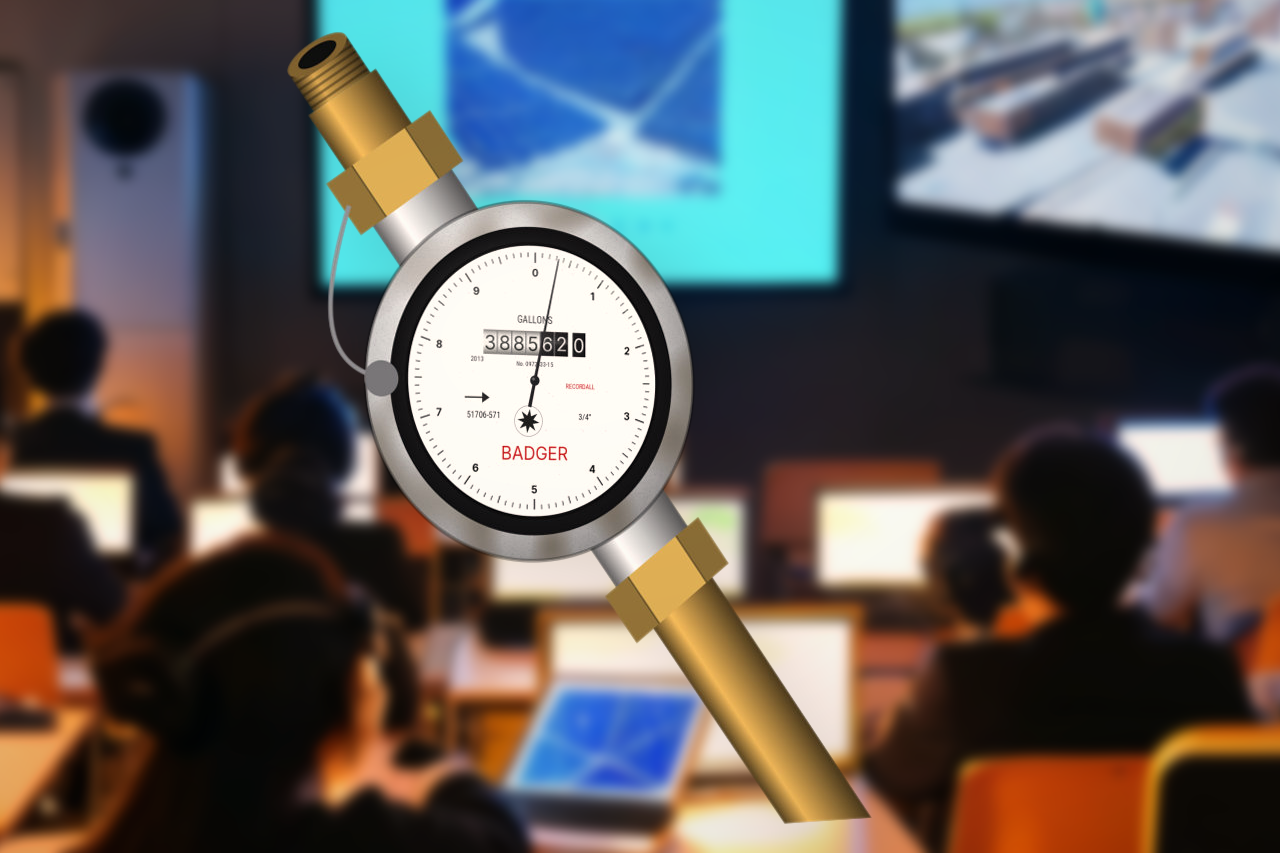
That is **3885620.3** gal
